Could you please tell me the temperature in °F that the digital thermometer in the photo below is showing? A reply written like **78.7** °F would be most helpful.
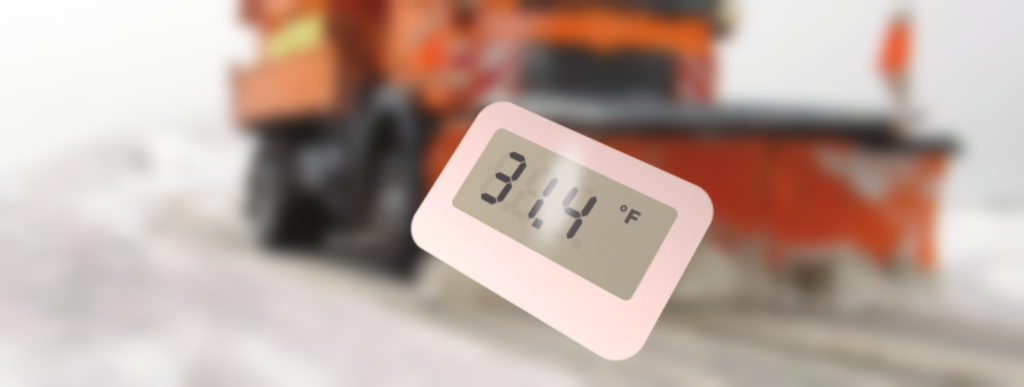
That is **31.4** °F
